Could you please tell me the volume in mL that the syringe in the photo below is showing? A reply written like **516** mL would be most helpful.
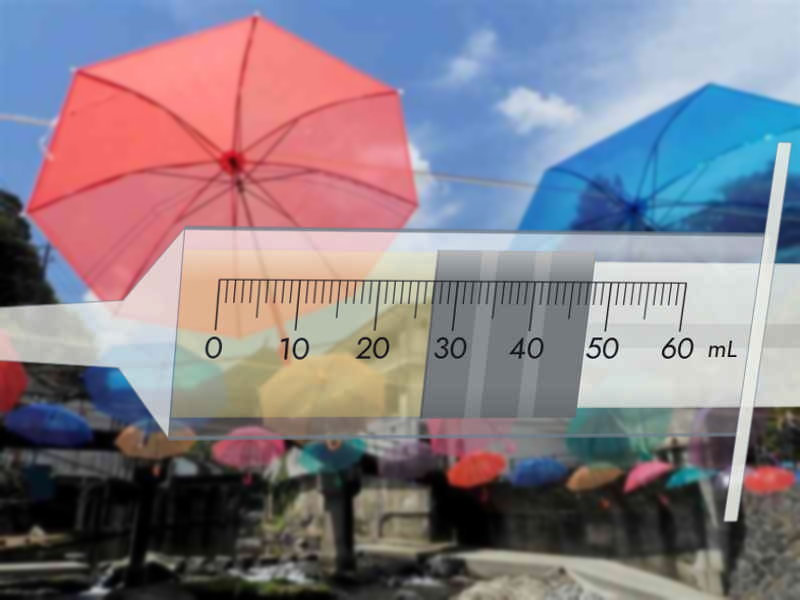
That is **27** mL
